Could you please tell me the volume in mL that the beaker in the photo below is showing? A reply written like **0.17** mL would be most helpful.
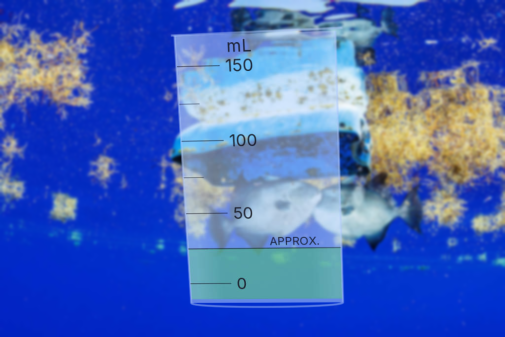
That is **25** mL
